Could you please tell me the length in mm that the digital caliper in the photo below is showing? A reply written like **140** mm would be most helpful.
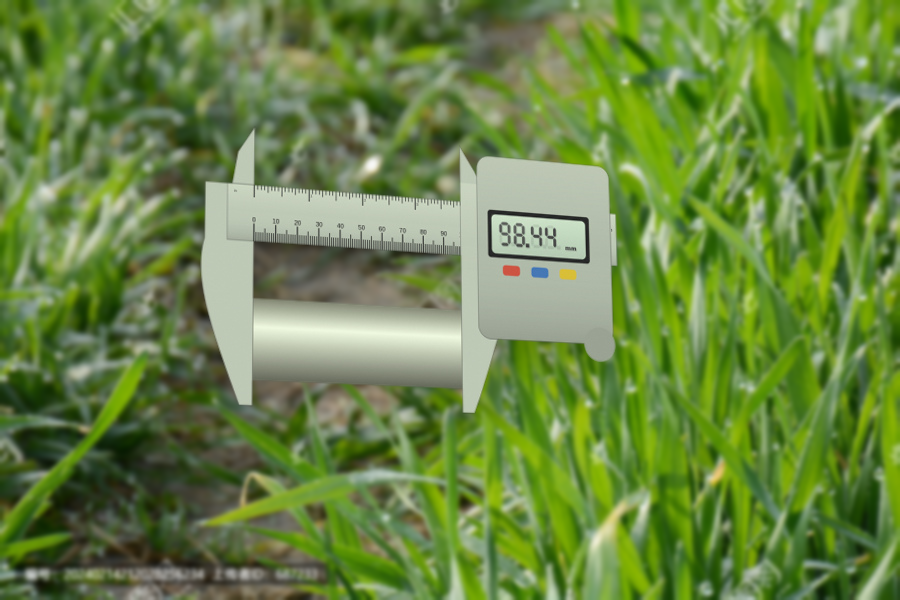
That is **98.44** mm
